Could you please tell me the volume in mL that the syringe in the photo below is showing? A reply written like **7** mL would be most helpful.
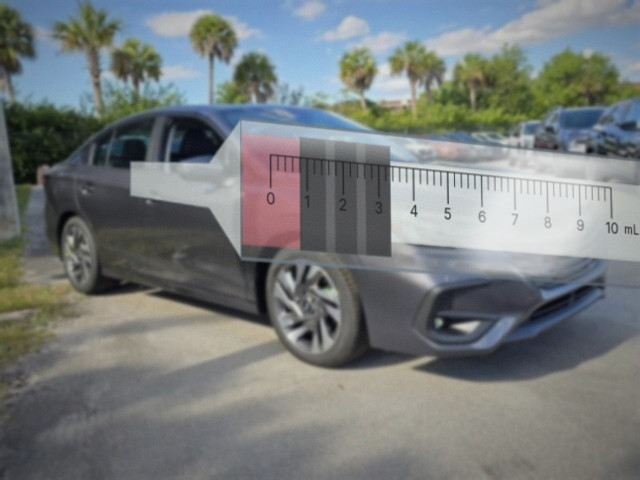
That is **0.8** mL
